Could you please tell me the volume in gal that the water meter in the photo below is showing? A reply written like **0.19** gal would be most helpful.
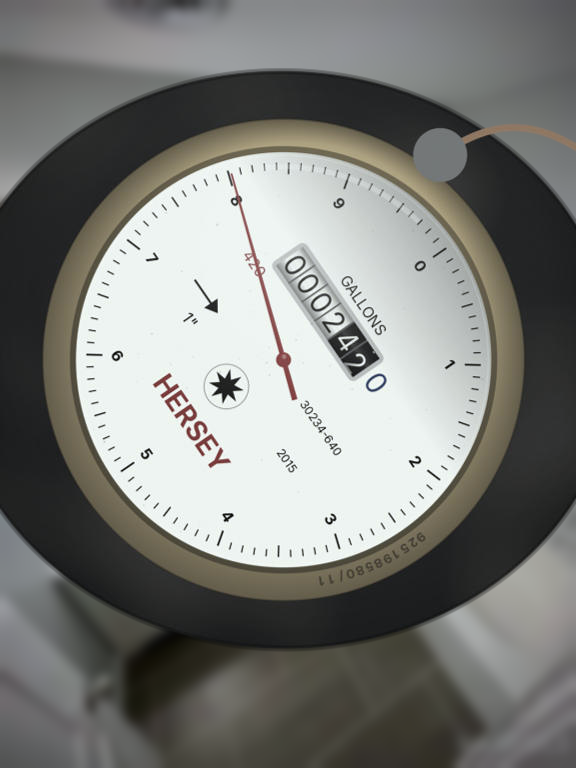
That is **2418.0** gal
